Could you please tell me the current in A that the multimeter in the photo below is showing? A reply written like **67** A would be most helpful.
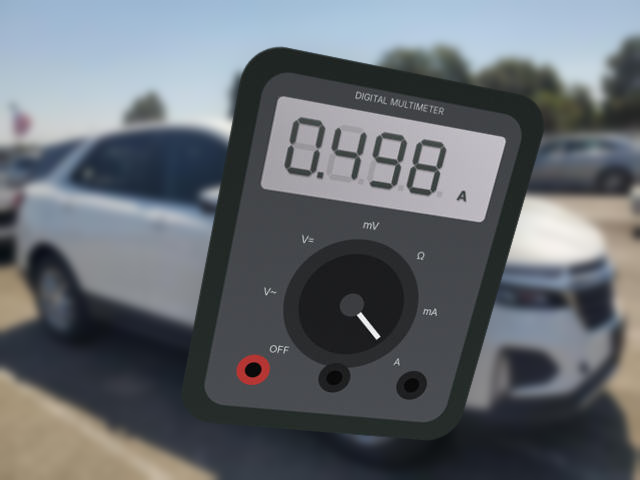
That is **0.498** A
